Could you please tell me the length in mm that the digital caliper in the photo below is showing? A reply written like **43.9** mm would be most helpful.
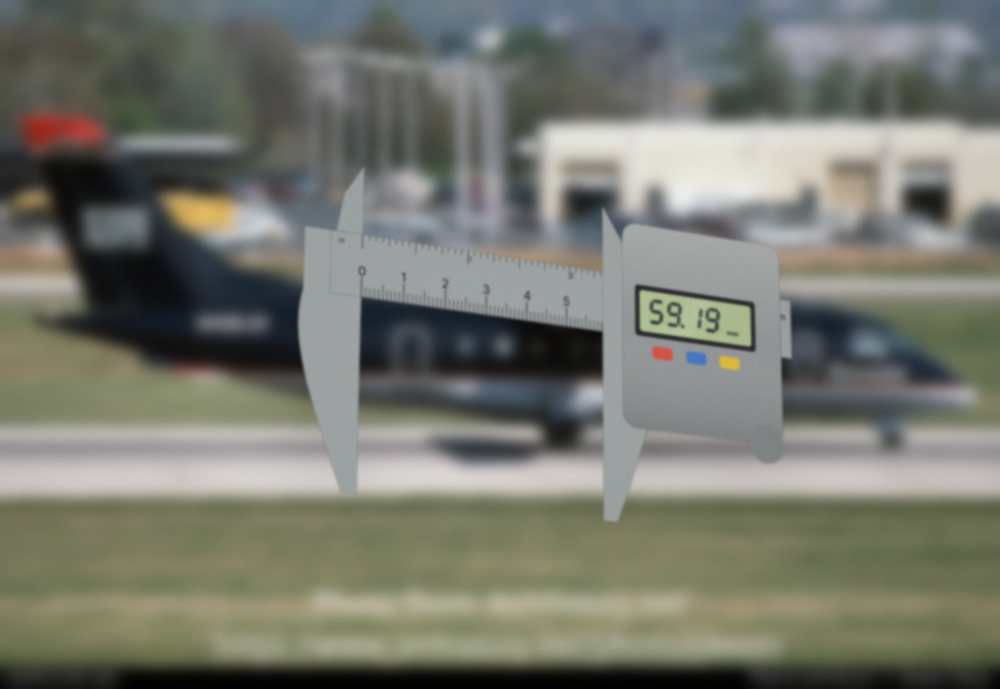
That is **59.19** mm
